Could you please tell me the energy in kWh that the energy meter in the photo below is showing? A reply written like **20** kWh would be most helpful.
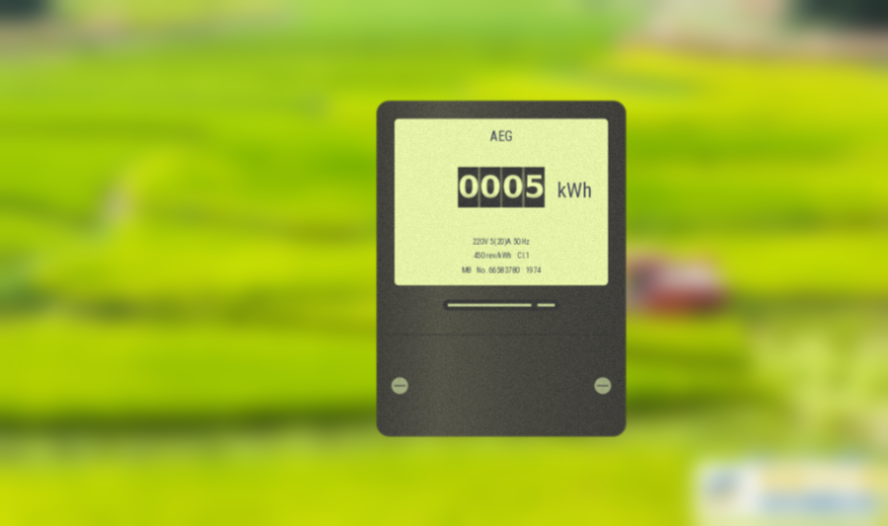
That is **5** kWh
